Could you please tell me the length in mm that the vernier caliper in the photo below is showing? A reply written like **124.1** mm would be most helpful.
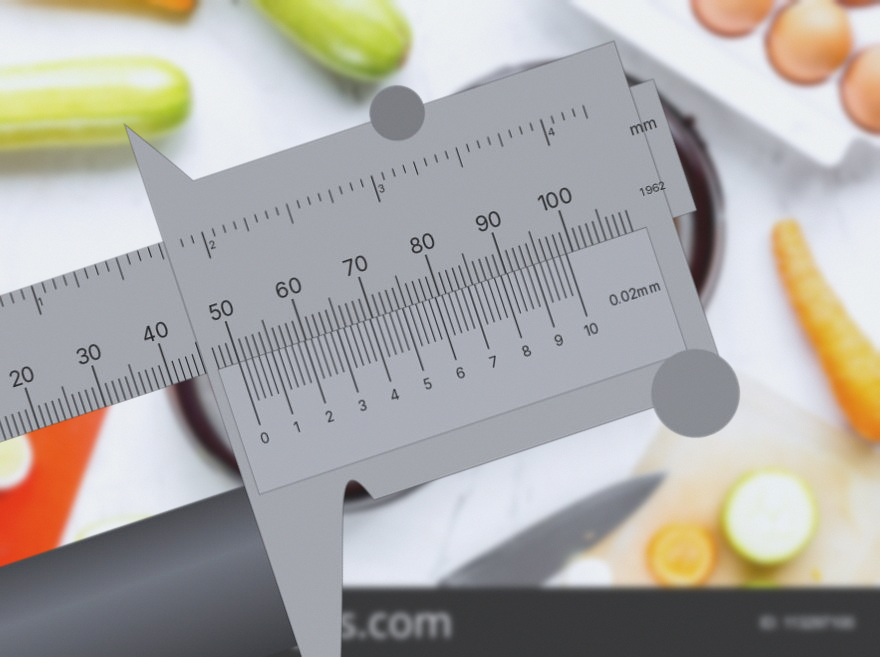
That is **50.0** mm
